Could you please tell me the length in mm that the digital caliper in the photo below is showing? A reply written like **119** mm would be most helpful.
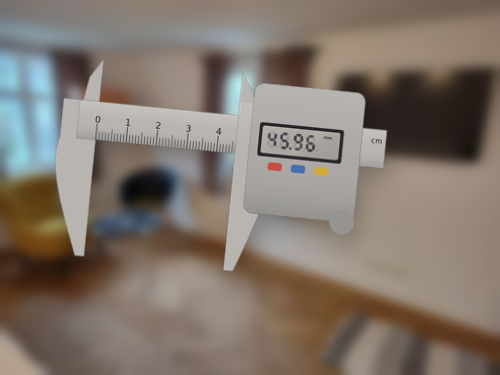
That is **45.96** mm
